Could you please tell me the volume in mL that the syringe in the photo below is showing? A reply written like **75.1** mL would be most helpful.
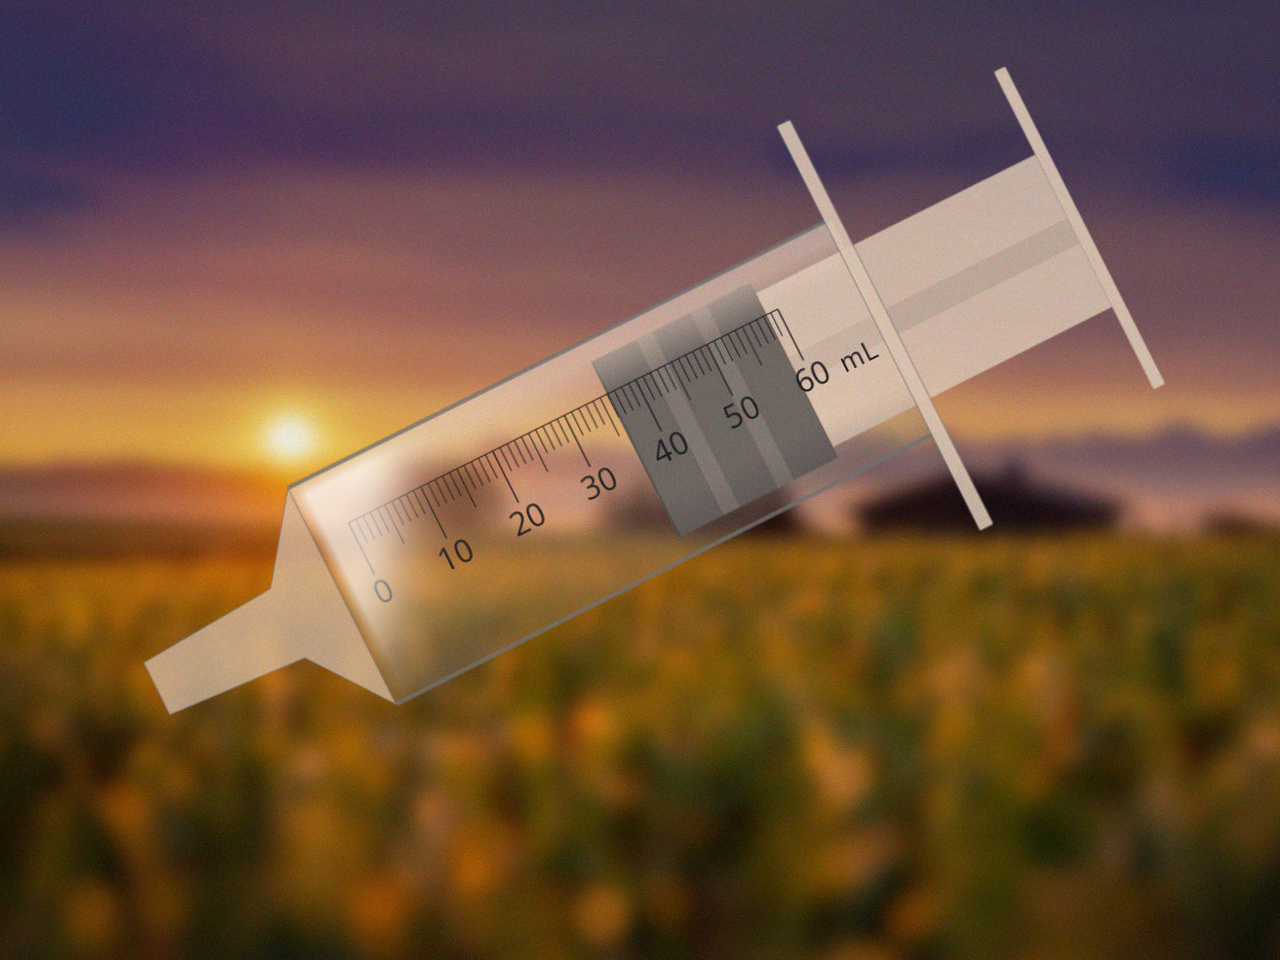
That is **36** mL
